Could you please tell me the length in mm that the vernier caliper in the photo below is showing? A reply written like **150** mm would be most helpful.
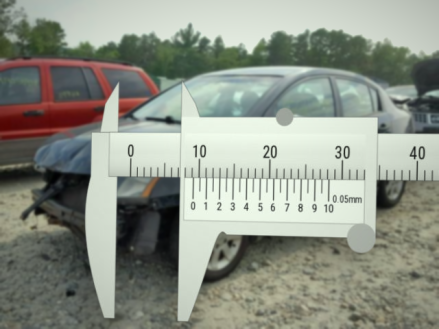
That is **9.2** mm
